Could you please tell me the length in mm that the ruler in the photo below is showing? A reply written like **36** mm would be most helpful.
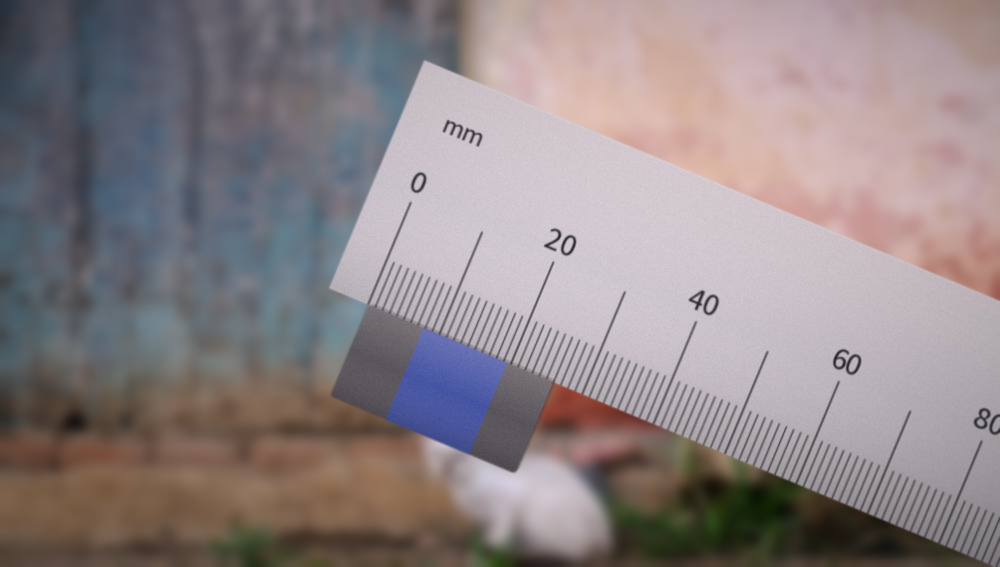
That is **26** mm
